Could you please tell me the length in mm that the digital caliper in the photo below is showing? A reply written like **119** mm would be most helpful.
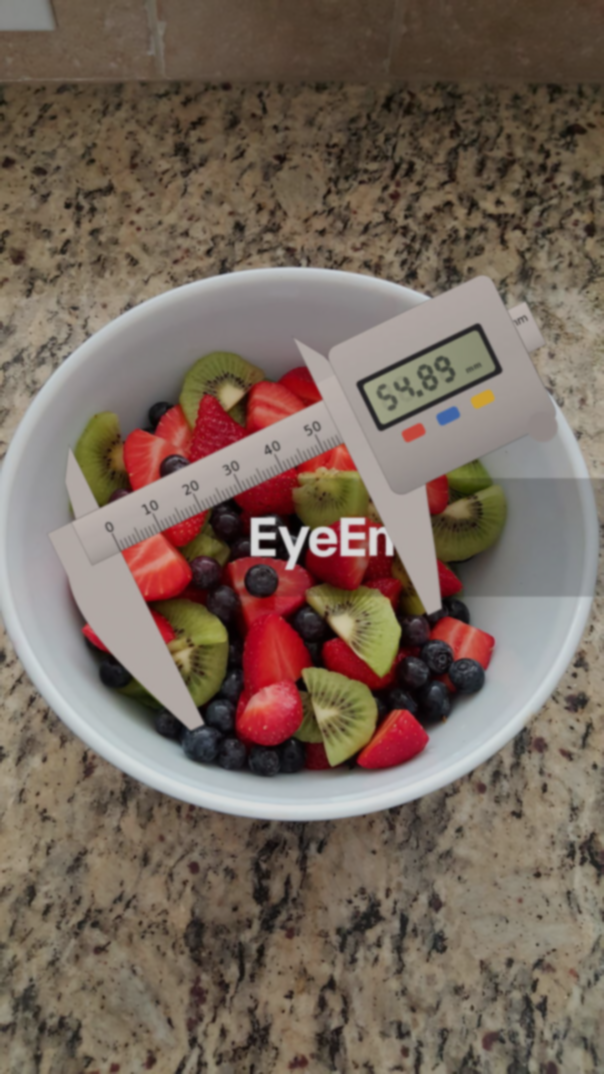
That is **54.89** mm
